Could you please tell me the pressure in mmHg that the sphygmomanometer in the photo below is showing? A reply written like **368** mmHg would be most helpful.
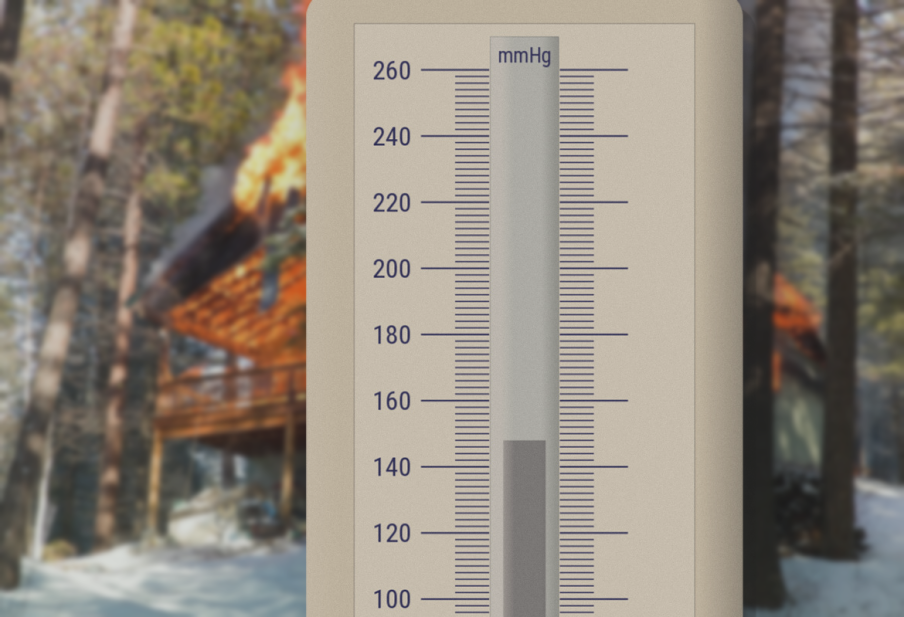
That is **148** mmHg
